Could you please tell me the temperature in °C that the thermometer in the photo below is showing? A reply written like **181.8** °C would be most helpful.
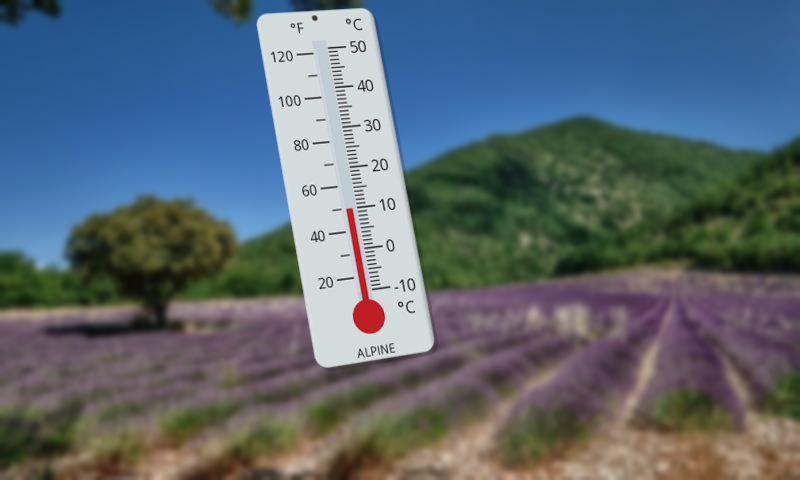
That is **10** °C
